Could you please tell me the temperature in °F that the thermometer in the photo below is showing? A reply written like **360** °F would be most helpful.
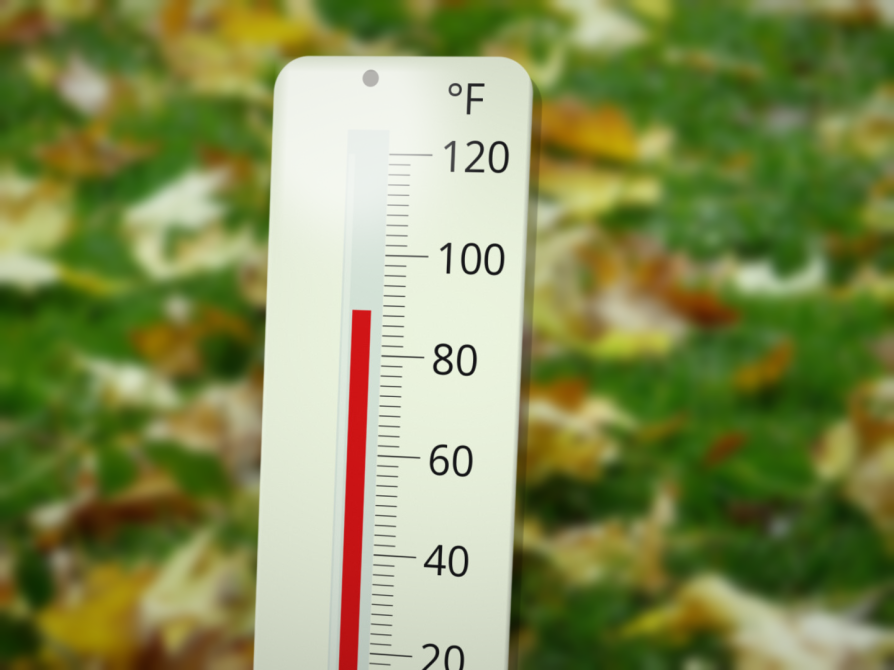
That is **89** °F
